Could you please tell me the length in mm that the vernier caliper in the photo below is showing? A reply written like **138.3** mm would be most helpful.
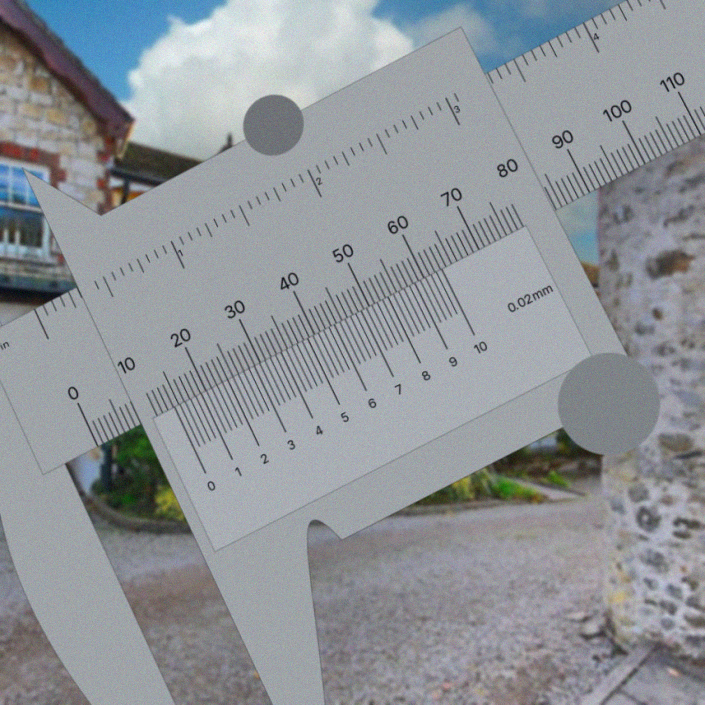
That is **14.2** mm
